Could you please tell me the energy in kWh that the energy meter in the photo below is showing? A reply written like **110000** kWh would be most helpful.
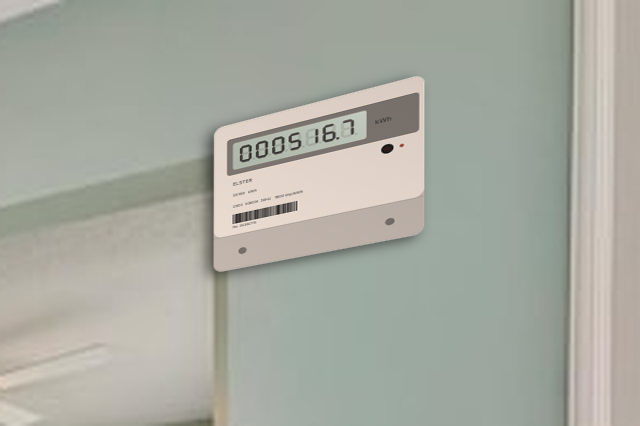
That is **516.7** kWh
